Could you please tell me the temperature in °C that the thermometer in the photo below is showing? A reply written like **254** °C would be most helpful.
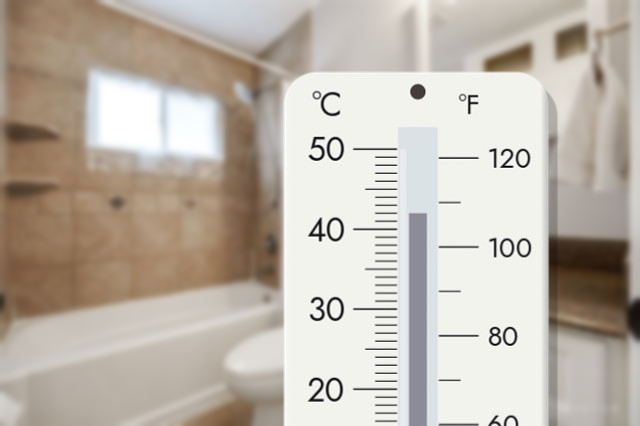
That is **42** °C
